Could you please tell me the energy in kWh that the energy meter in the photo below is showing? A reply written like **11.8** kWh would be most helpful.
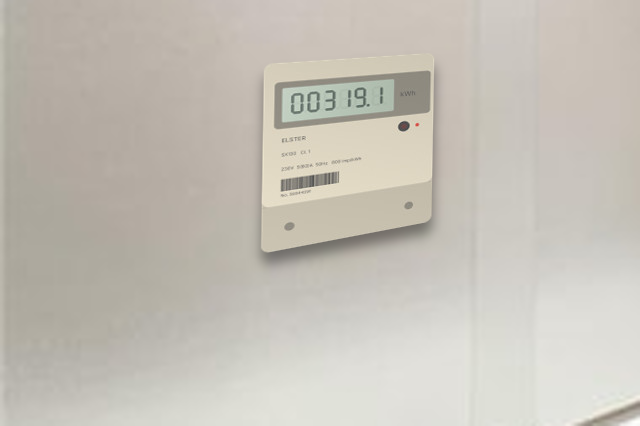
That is **319.1** kWh
